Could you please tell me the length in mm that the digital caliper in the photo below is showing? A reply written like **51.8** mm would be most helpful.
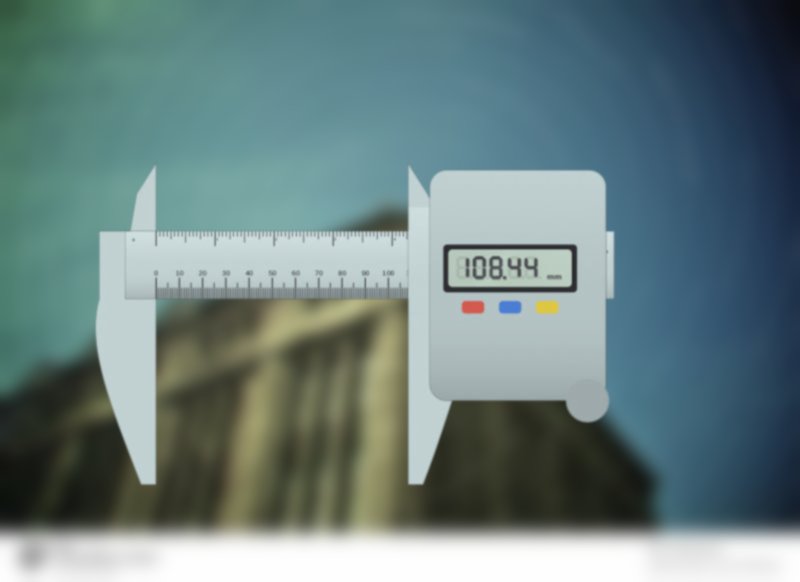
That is **108.44** mm
